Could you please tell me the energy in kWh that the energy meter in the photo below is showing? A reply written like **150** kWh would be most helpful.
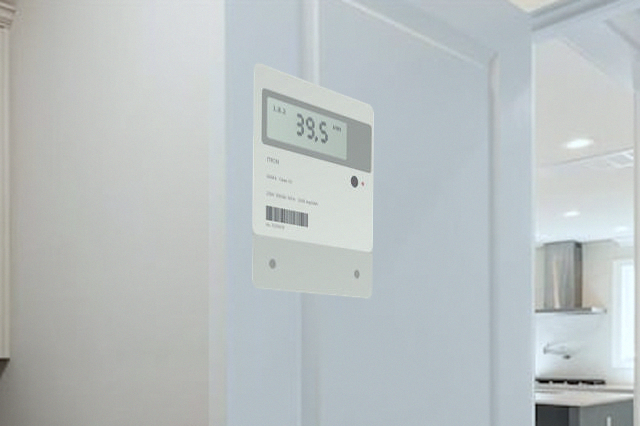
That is **39.5** kWh
